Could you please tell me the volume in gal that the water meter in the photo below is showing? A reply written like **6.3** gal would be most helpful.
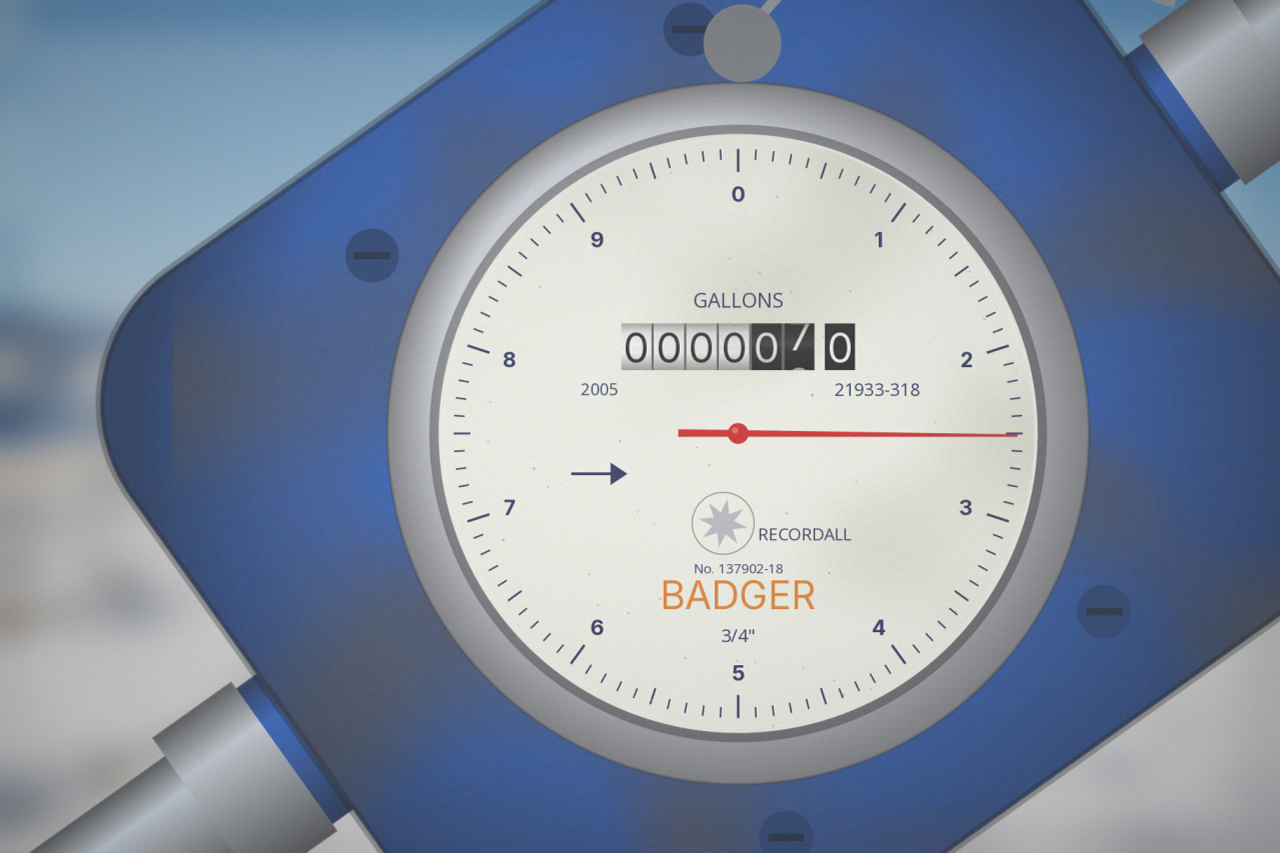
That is **72.5** gal
